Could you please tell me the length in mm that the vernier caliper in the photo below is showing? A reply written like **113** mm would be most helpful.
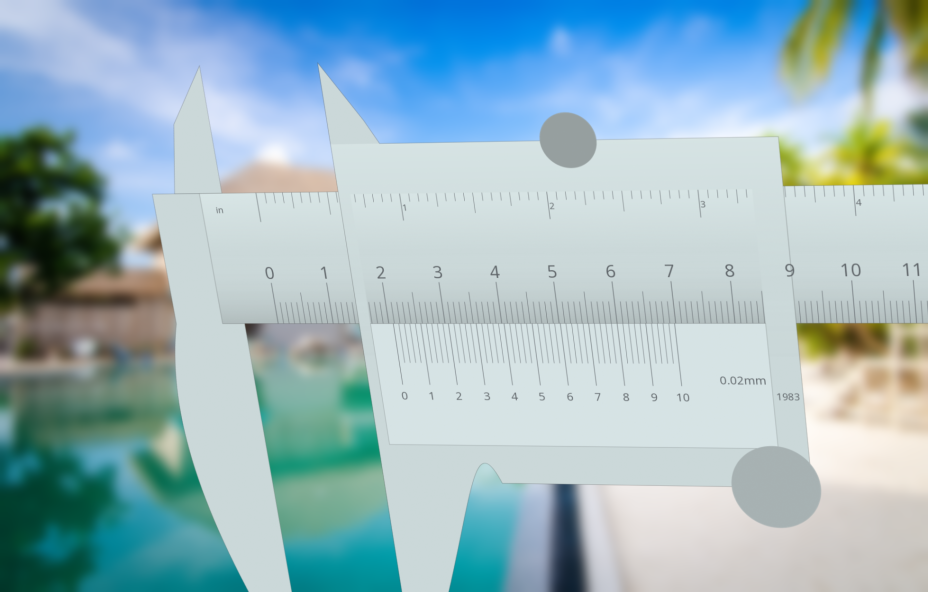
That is **20.8** mm
